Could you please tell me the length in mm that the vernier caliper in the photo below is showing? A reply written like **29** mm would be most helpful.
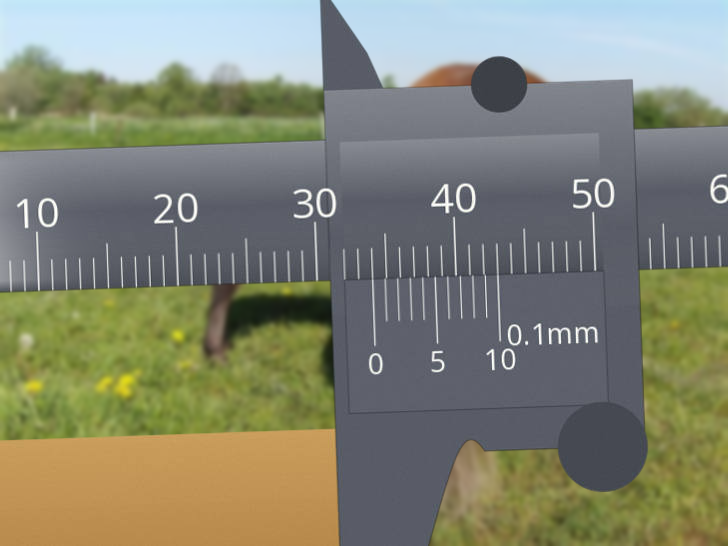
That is **34.0** mm
